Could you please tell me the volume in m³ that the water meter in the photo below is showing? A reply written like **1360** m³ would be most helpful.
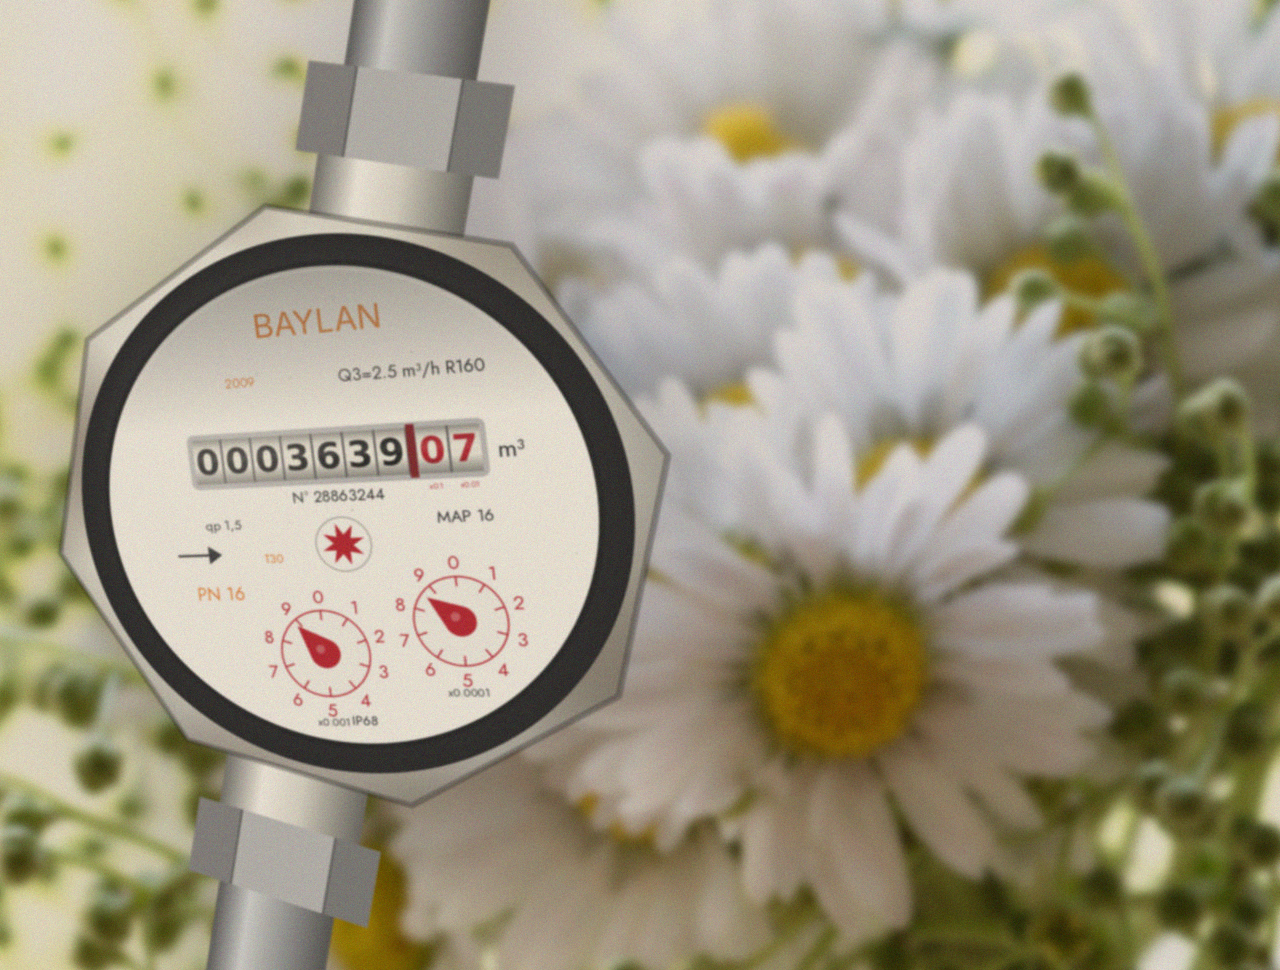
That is **3639.0788** m³
